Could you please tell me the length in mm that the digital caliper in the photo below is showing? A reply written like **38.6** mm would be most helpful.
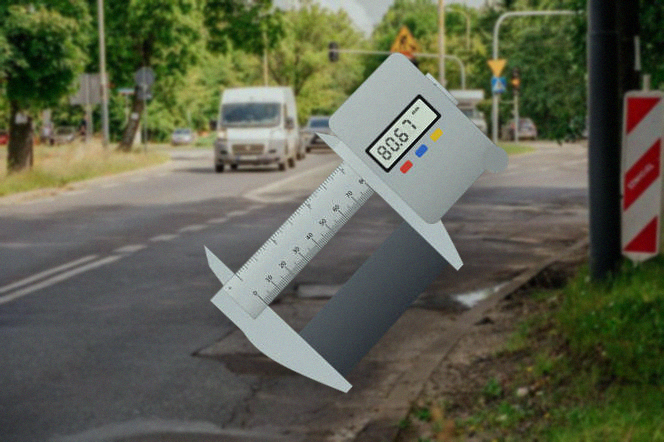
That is **80.67** mm
